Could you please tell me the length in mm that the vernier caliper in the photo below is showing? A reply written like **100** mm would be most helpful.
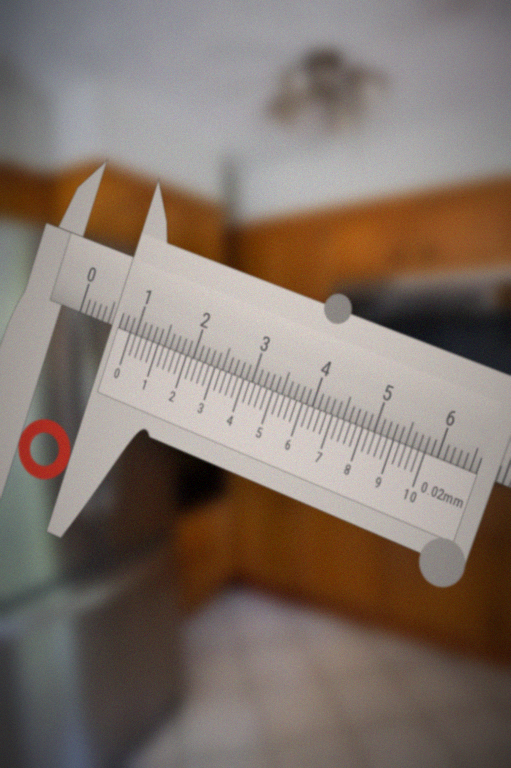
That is **9.0** mm
